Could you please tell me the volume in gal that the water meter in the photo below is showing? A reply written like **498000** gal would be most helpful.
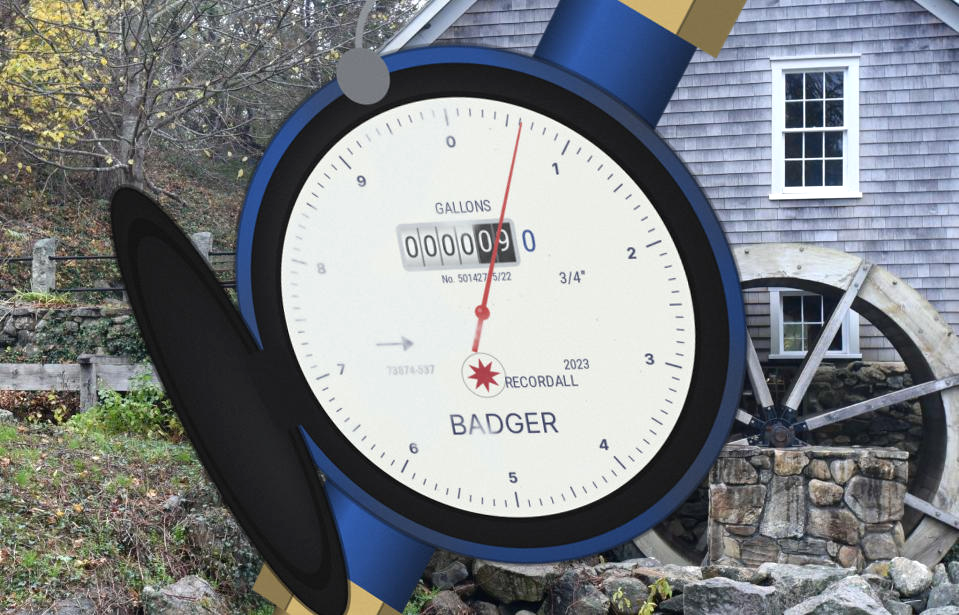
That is **90.6** gal
